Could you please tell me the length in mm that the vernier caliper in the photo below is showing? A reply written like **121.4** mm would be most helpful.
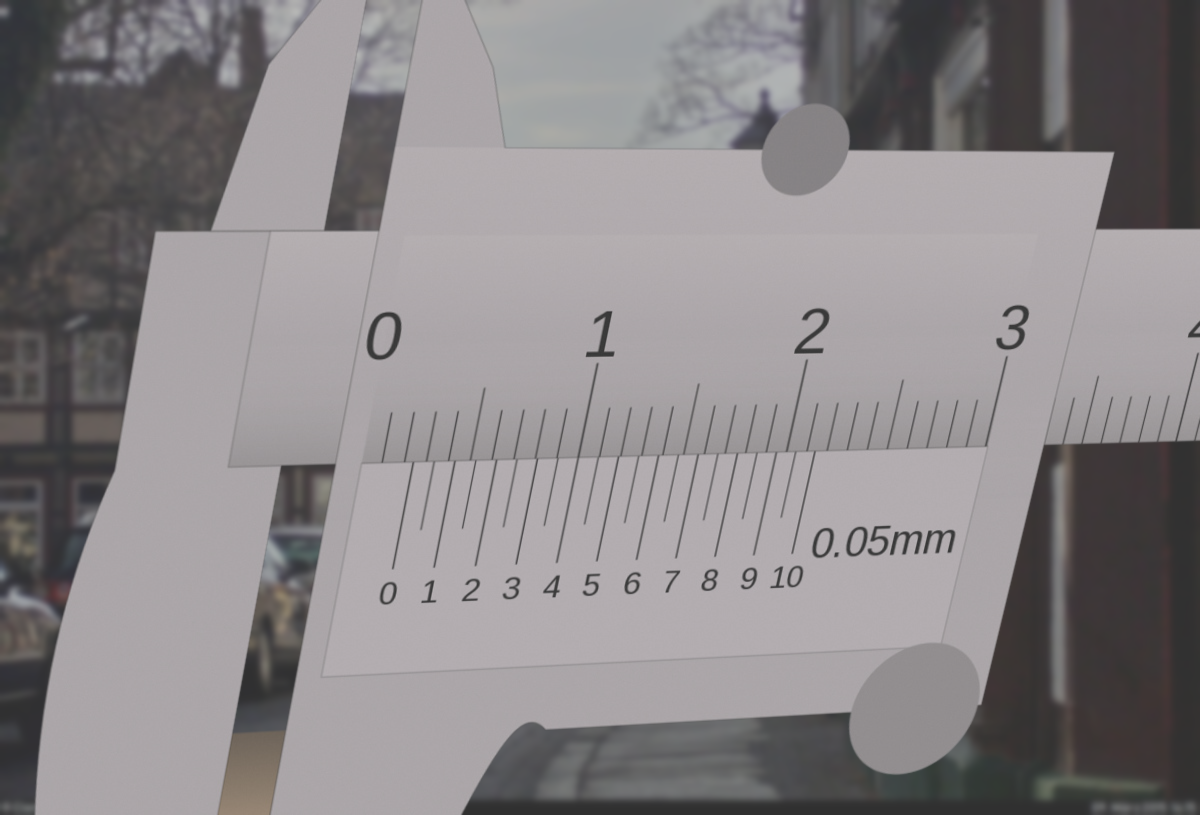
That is **2.4** mm
